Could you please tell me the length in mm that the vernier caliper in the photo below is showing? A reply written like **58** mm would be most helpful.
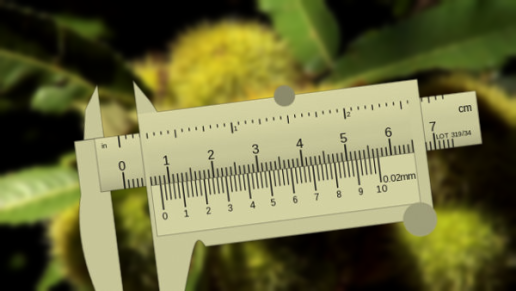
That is **8.0** mm
